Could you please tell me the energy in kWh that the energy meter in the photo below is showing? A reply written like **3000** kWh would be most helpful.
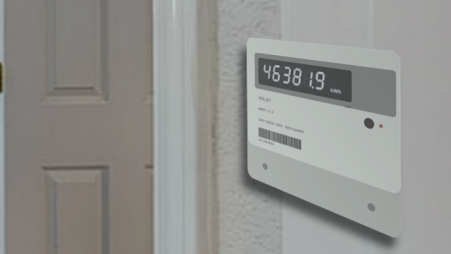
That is **46381.9** kWh
